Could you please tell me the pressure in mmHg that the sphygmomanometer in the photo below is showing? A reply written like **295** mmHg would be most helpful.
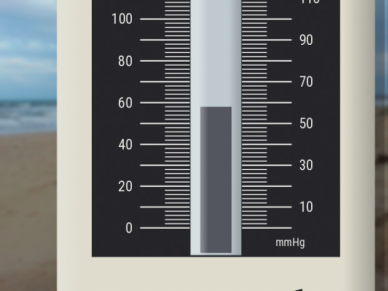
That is **58** mmHg
